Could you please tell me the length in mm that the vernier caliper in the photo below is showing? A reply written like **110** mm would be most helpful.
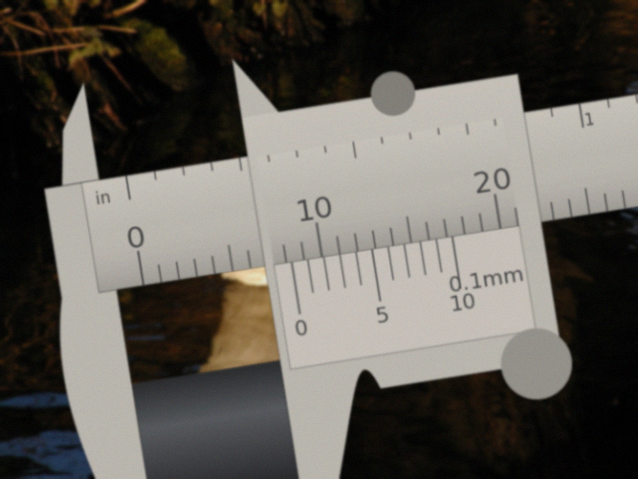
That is **8.3** mm
